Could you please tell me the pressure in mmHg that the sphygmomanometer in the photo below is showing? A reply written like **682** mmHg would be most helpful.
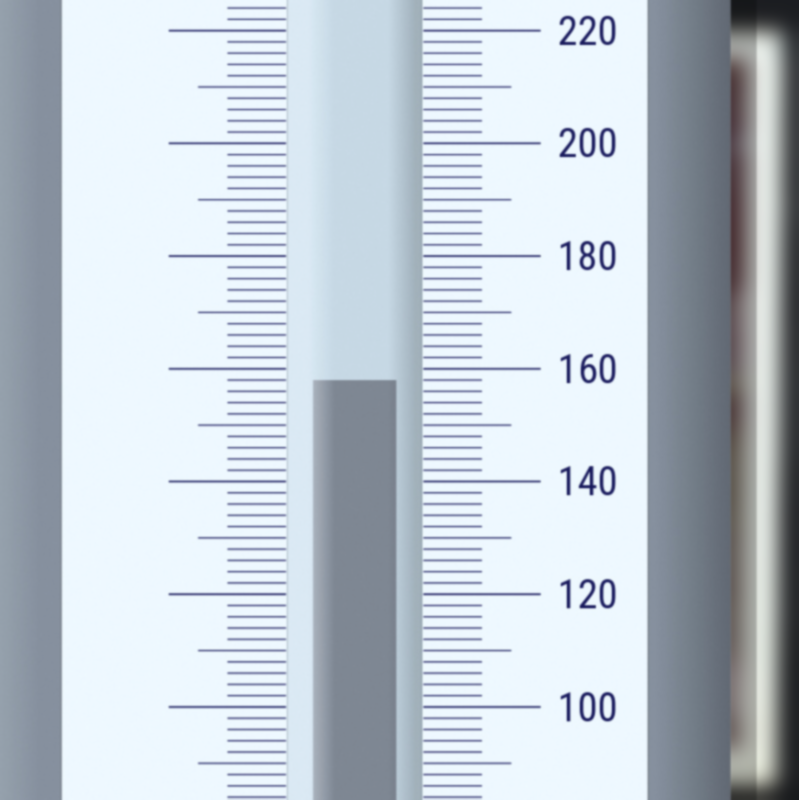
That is **158** mmHg
